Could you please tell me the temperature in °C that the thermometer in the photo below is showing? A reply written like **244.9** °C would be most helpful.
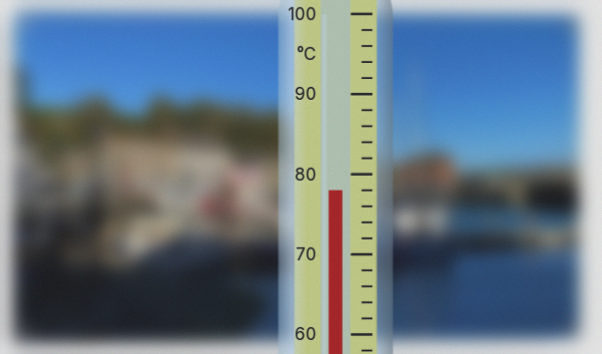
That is **78** °C
